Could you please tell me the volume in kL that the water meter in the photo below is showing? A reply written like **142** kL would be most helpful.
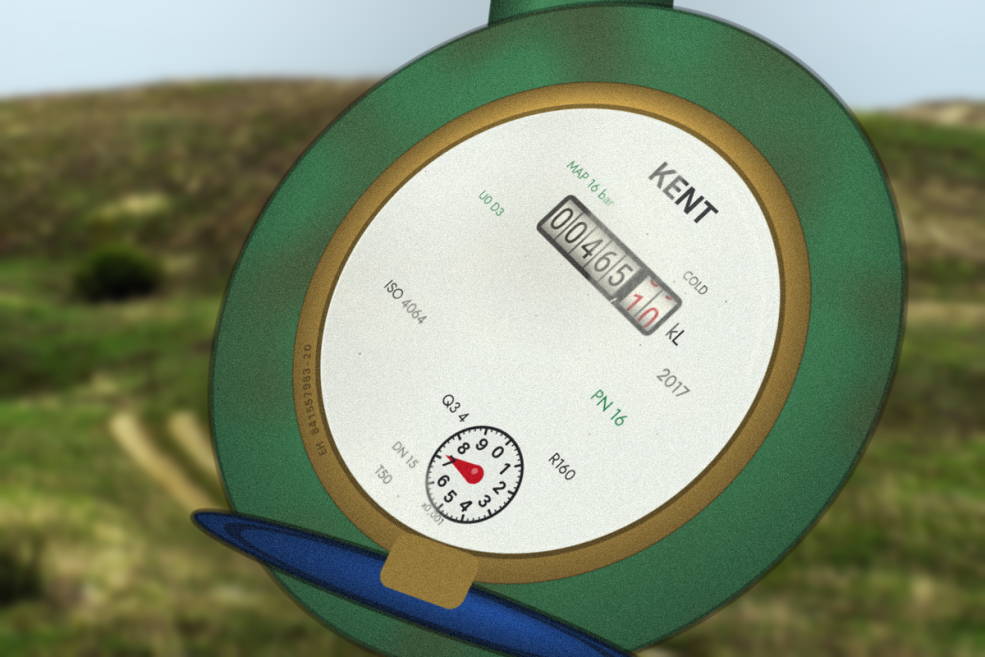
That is **465.097** kL
